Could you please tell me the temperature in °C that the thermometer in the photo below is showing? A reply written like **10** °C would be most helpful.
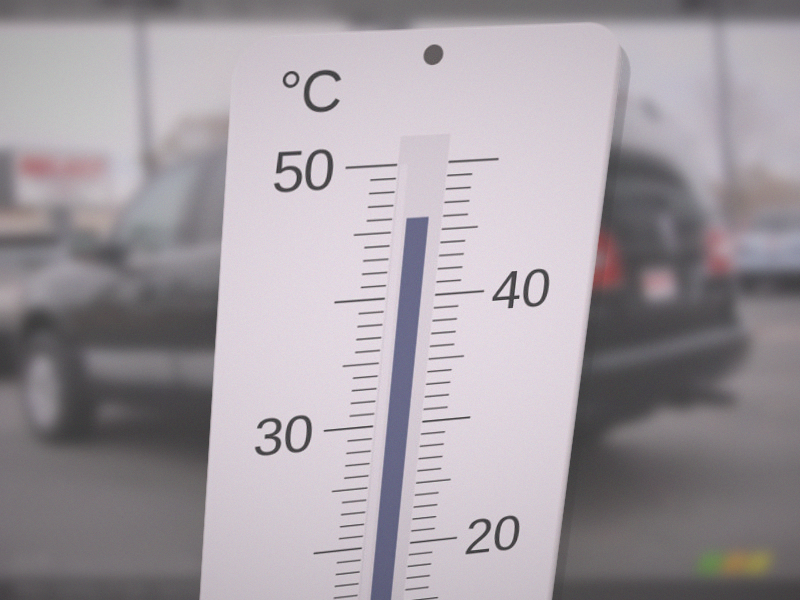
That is **46** °C
